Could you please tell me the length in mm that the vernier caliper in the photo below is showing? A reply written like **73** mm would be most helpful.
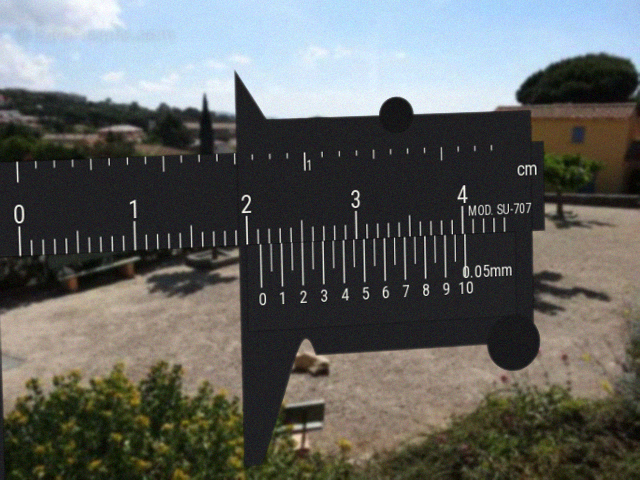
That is **21.2** mm
